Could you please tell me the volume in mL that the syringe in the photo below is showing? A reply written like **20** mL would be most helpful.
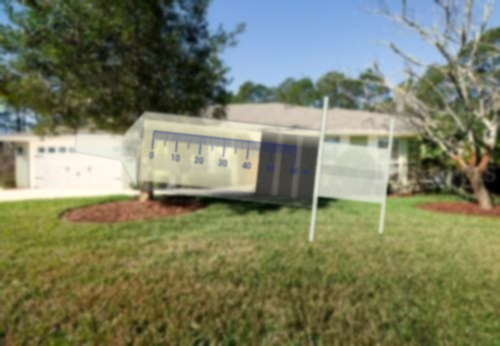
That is **45** mL
